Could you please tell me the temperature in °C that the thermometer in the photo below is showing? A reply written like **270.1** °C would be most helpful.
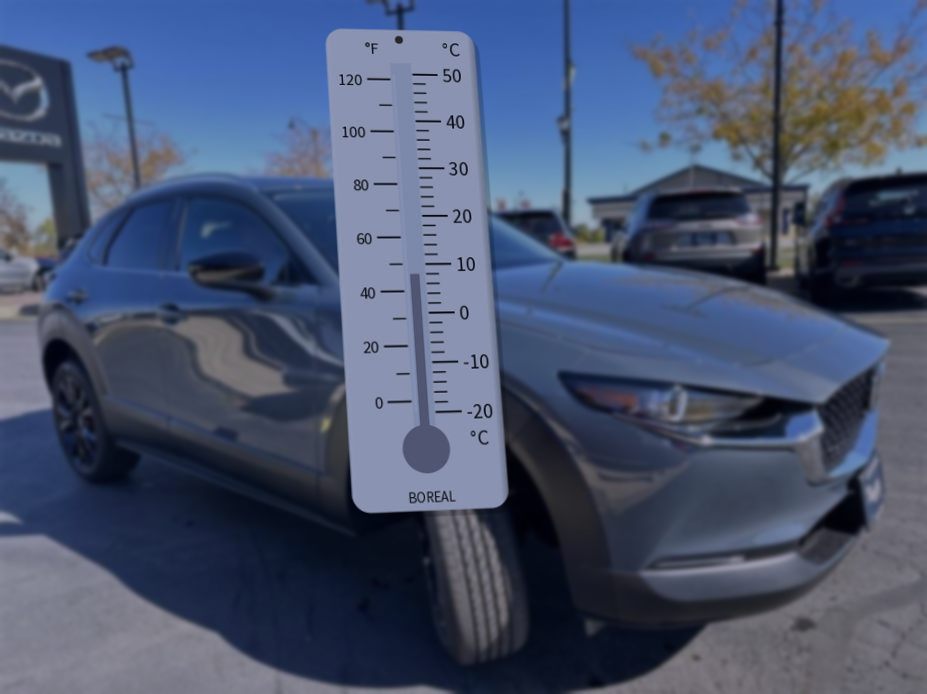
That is **8** °C
